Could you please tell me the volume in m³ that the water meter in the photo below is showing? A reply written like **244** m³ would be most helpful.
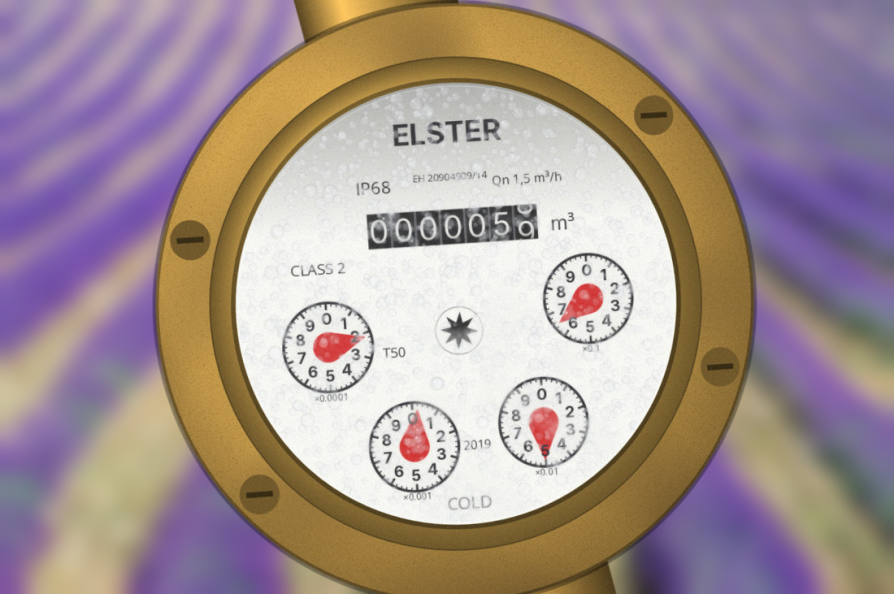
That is **58.6502** m³
